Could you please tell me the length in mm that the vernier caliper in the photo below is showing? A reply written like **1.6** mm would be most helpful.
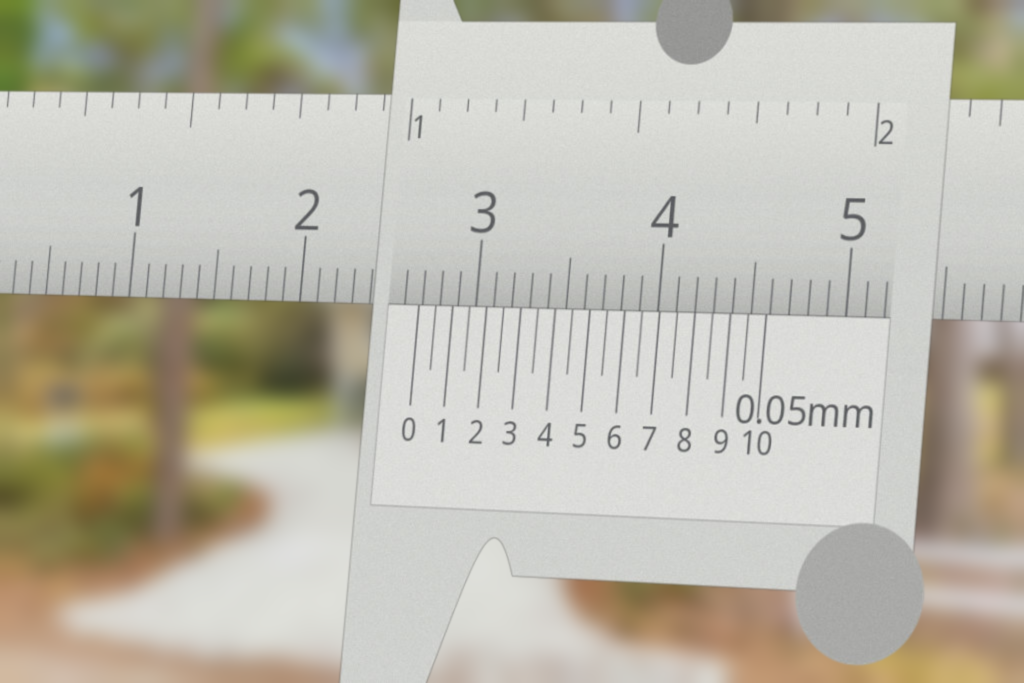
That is **26.8** mm
